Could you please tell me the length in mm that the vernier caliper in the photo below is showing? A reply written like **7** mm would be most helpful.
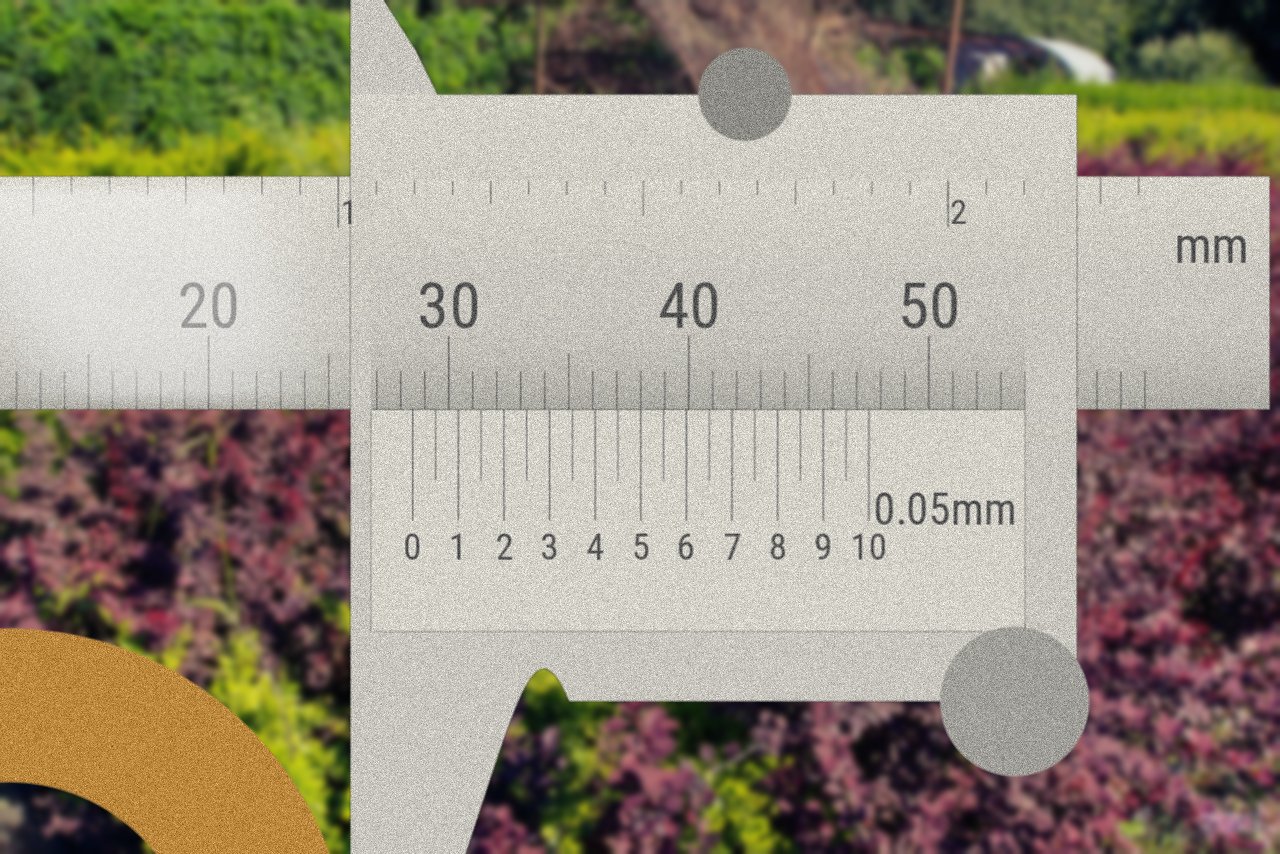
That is **28.5** mm
